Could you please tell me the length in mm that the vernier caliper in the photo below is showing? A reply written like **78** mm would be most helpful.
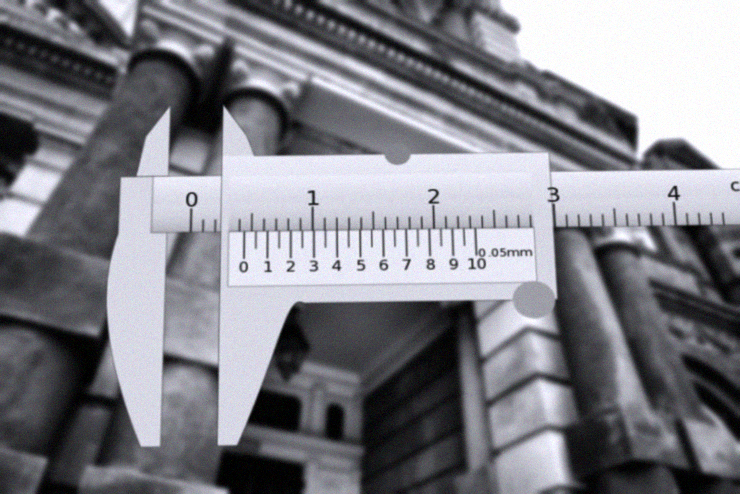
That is **4.4** mm
